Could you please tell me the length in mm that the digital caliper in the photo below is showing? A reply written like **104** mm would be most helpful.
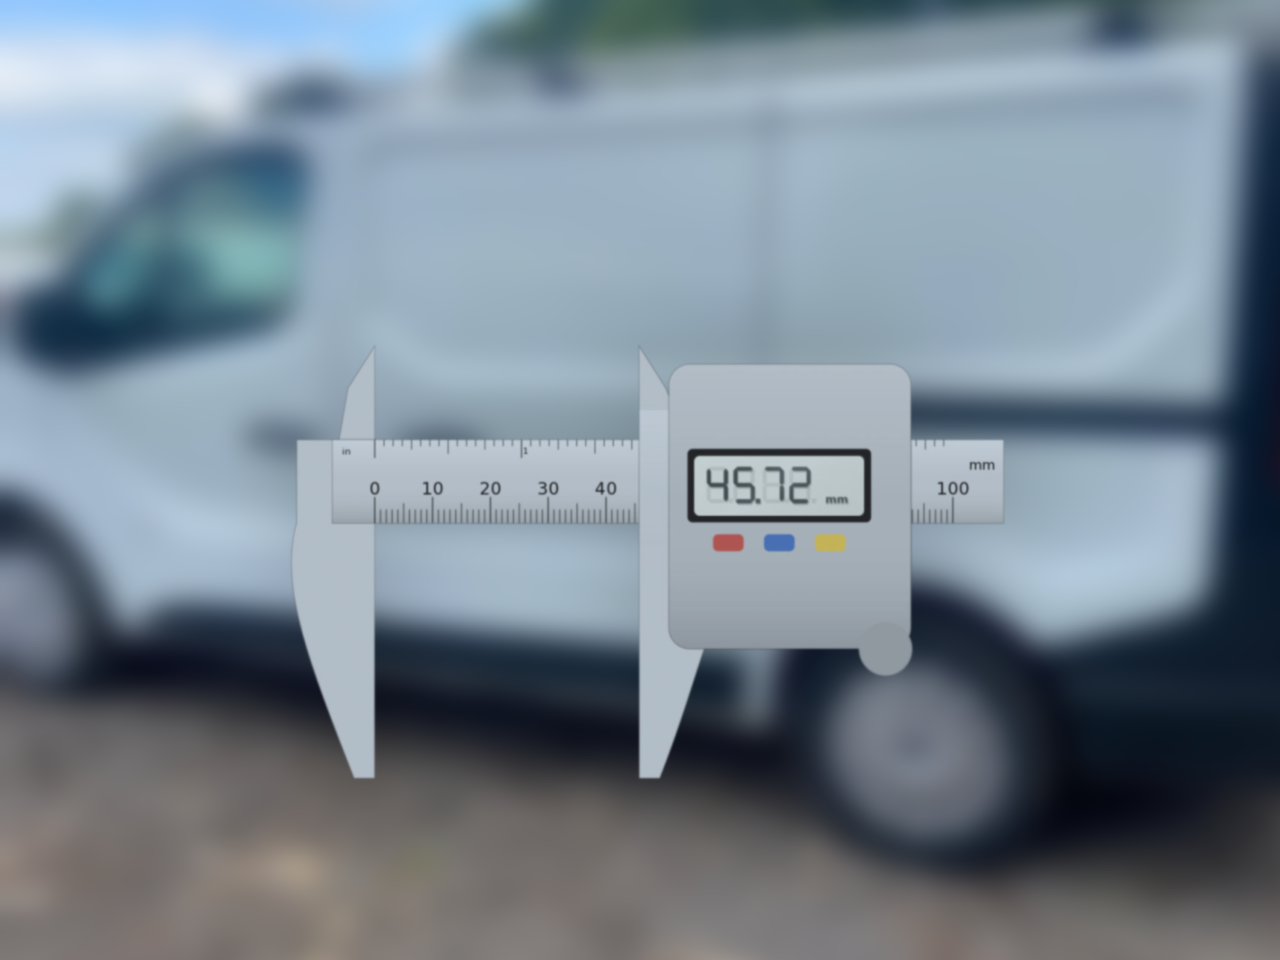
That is **45.72** mm
